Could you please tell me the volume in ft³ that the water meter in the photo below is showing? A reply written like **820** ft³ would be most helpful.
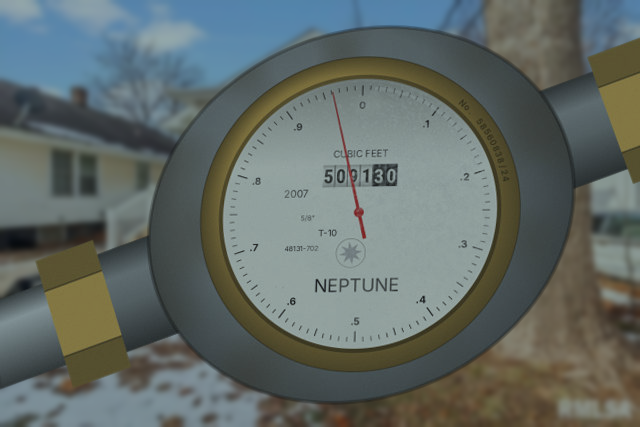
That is **509129.96** ft³
